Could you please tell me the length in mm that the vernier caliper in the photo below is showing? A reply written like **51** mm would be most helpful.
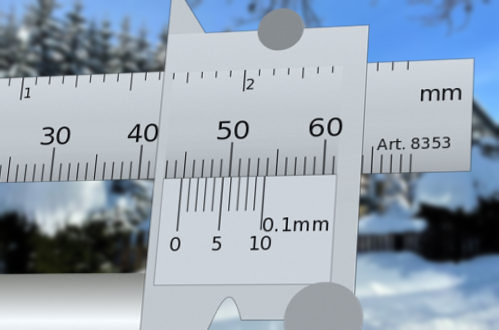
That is **44.8** mm
